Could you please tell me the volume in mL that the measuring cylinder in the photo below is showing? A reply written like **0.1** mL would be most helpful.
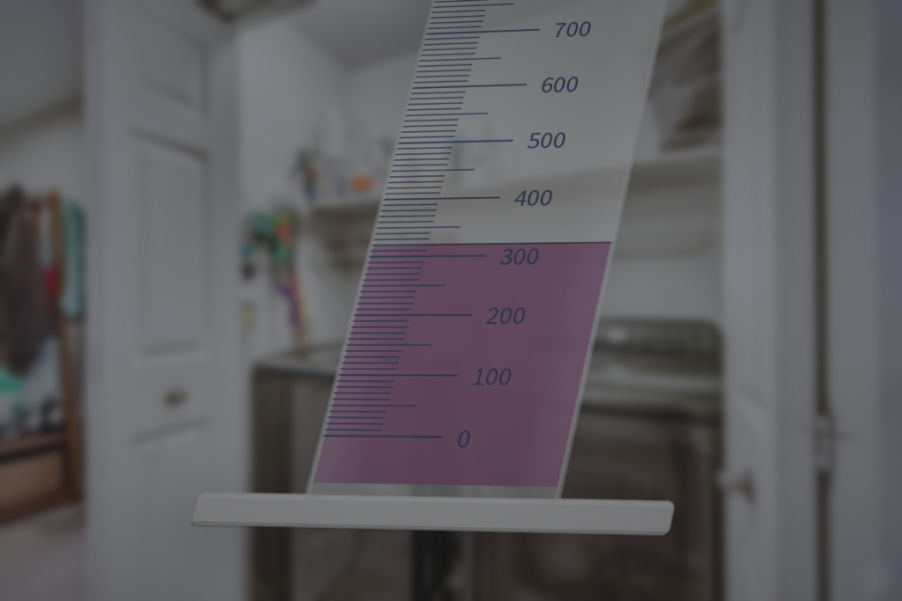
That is **320** mL
